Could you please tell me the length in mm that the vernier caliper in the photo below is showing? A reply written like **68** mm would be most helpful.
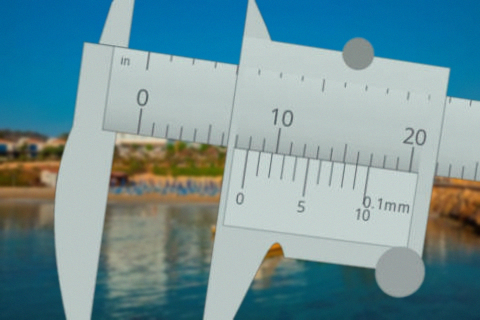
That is **7.9** mm
